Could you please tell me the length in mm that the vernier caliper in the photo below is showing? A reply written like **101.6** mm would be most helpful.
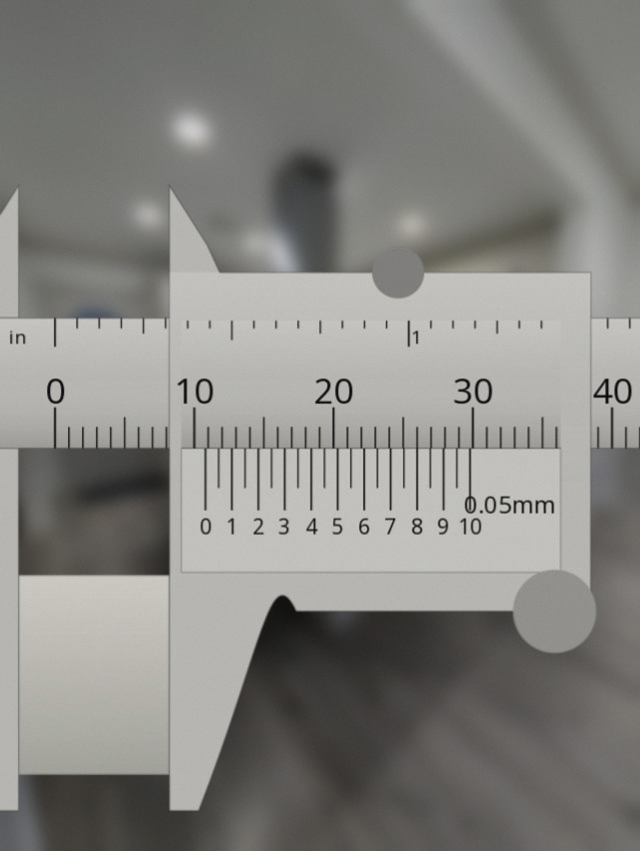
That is **10.8** mm
